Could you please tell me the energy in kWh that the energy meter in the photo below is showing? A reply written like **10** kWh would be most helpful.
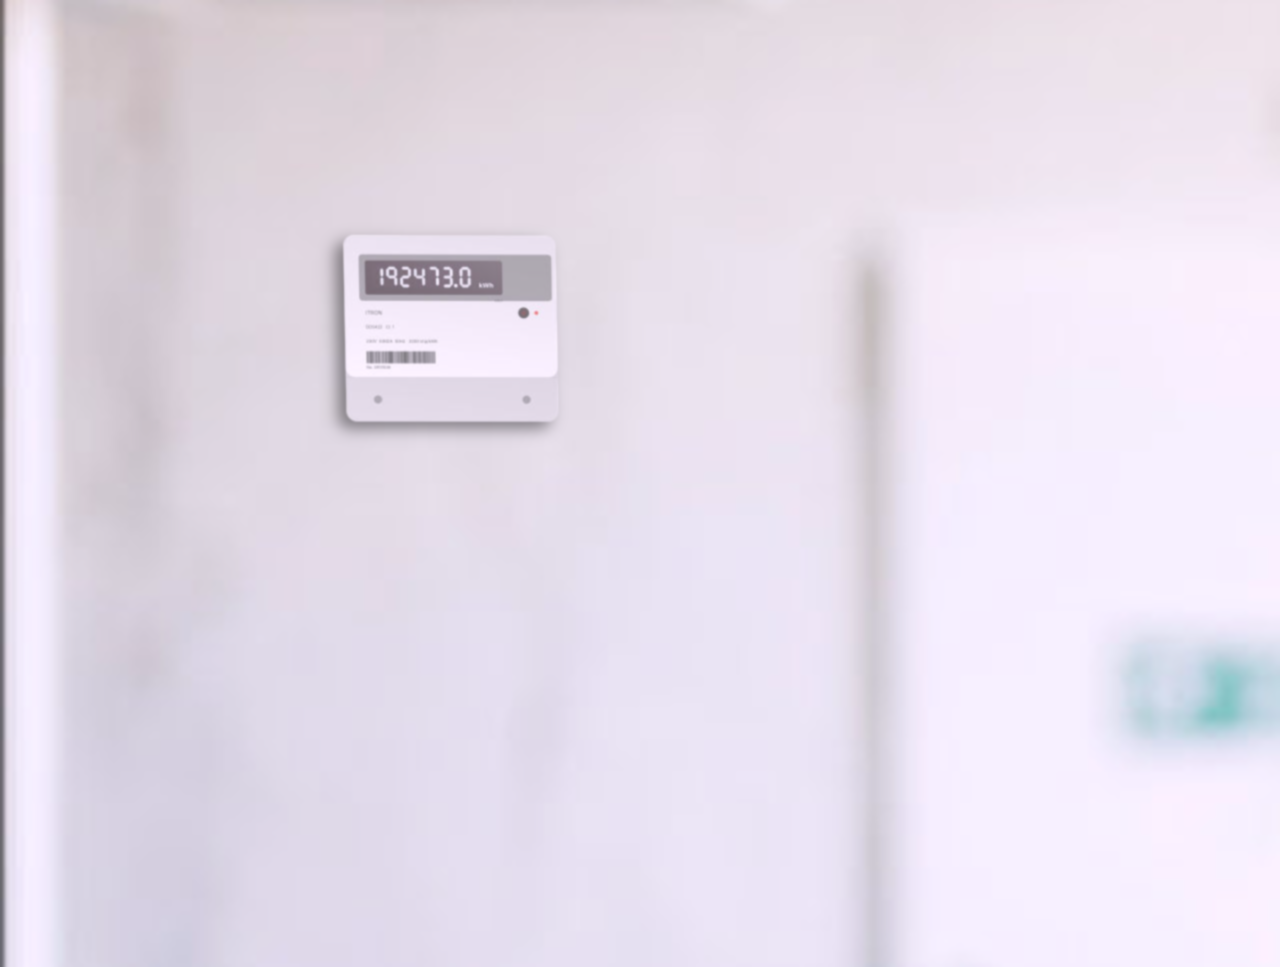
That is **192473.0** kWh
